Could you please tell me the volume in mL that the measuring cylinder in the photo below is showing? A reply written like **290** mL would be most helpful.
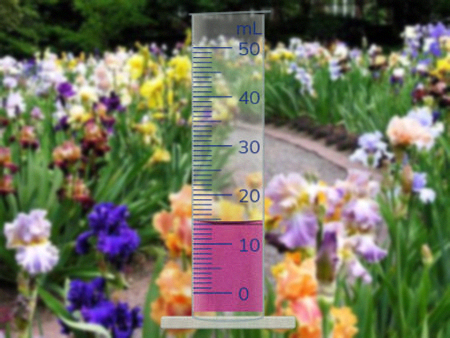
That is **14** mL
